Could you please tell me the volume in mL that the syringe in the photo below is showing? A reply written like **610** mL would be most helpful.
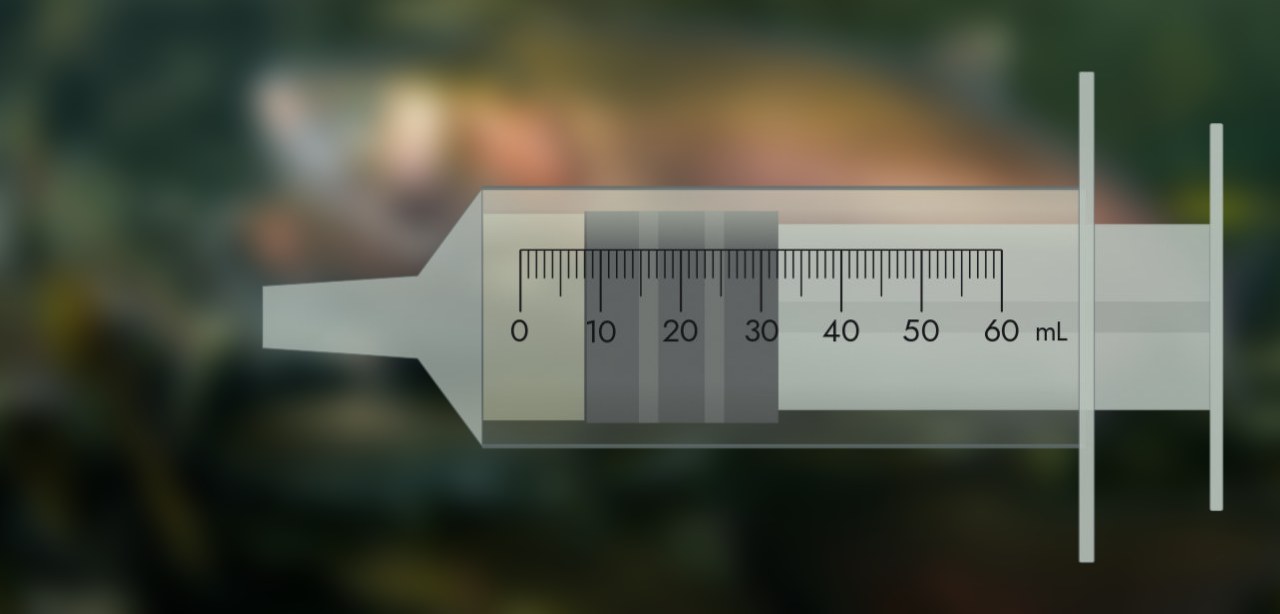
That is **8** mL
